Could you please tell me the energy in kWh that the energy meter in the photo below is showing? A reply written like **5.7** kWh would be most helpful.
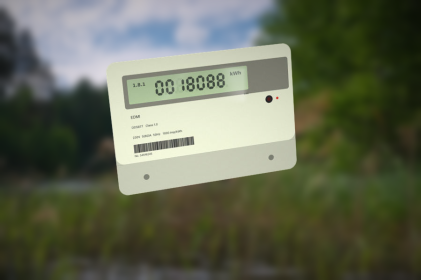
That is **18088** kWh
